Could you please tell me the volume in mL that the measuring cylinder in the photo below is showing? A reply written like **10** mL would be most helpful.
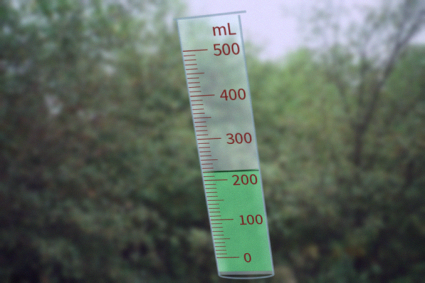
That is **220** mL
